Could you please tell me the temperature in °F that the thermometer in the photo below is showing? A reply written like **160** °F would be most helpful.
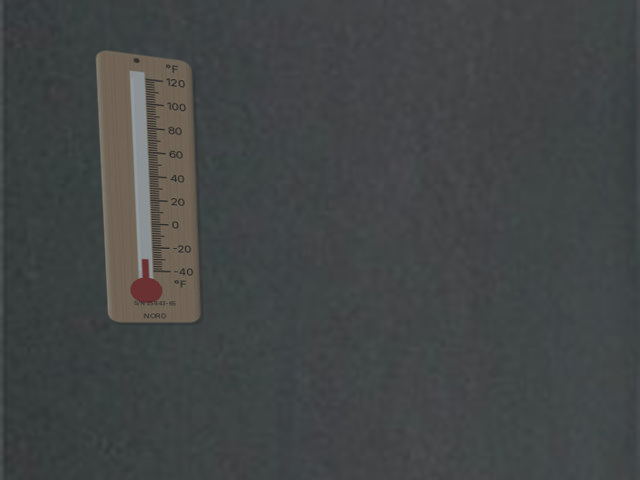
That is **-30** °F
